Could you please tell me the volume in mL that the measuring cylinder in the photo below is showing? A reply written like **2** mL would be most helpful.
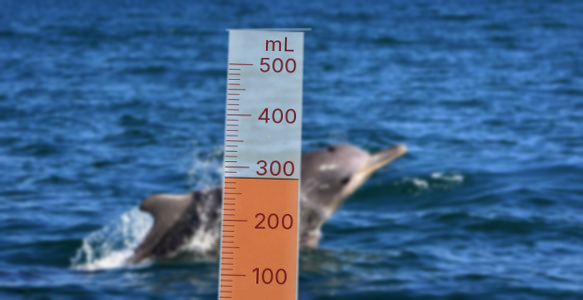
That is **280** mL
